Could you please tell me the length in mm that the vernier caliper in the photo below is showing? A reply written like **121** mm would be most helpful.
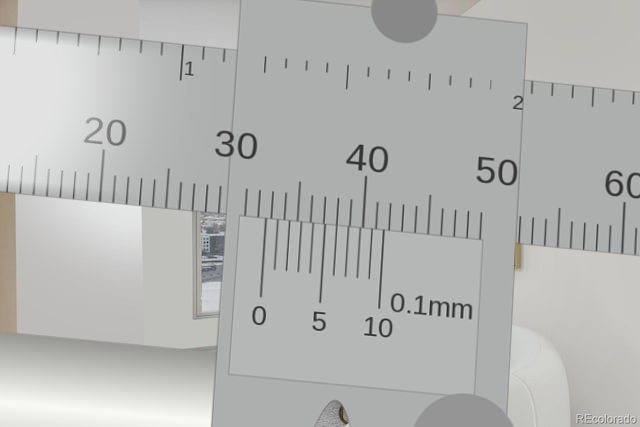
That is **32.6** mm
